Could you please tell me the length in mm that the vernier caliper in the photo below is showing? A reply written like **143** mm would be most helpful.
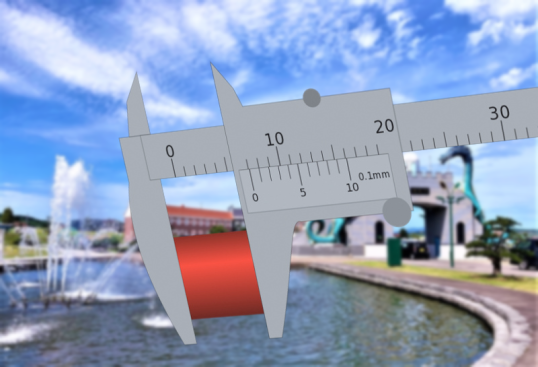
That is **7.1** mm
